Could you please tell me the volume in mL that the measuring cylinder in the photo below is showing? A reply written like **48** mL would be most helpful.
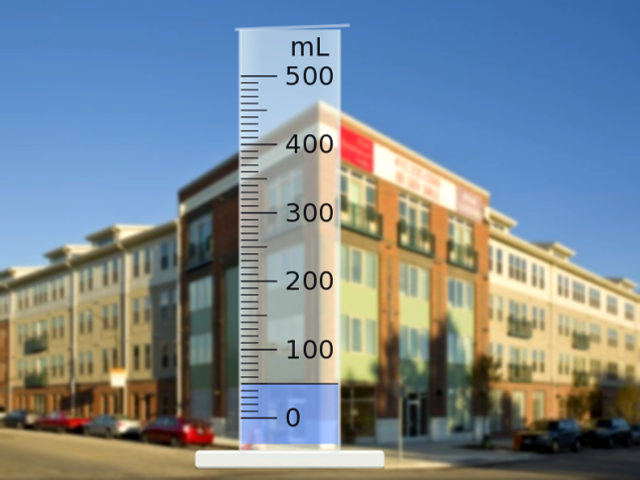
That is **50** mL
